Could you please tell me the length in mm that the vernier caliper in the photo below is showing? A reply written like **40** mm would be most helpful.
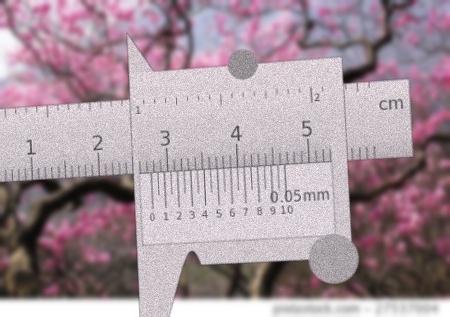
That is **27.6** mm
